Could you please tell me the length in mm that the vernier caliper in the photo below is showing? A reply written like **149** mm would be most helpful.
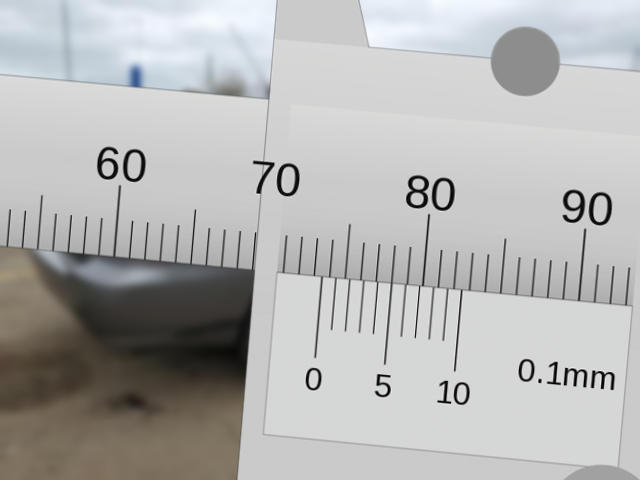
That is **73.5** mm
